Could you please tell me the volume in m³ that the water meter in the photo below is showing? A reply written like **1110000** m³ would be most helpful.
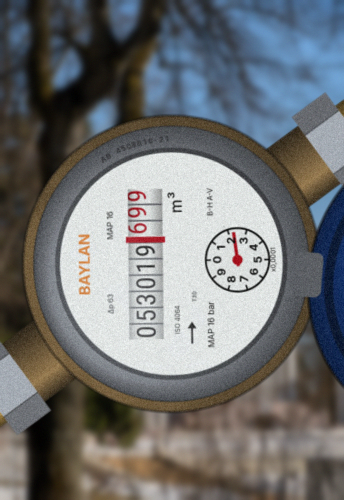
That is **53019.6992** m³
